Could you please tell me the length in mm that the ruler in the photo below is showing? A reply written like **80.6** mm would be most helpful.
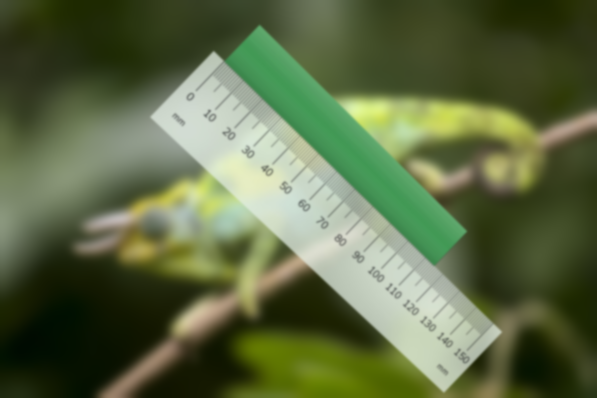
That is **115** mm
